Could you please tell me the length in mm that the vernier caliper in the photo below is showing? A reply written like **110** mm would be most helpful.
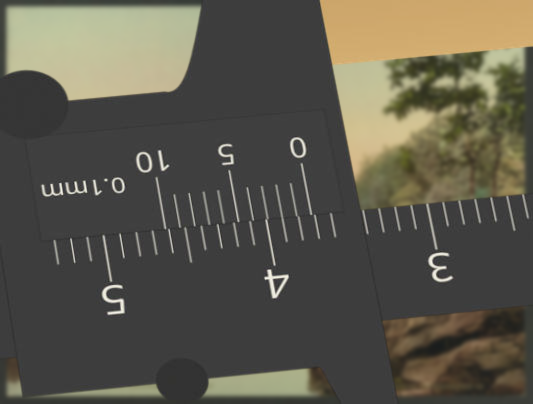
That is **37.2** mm
